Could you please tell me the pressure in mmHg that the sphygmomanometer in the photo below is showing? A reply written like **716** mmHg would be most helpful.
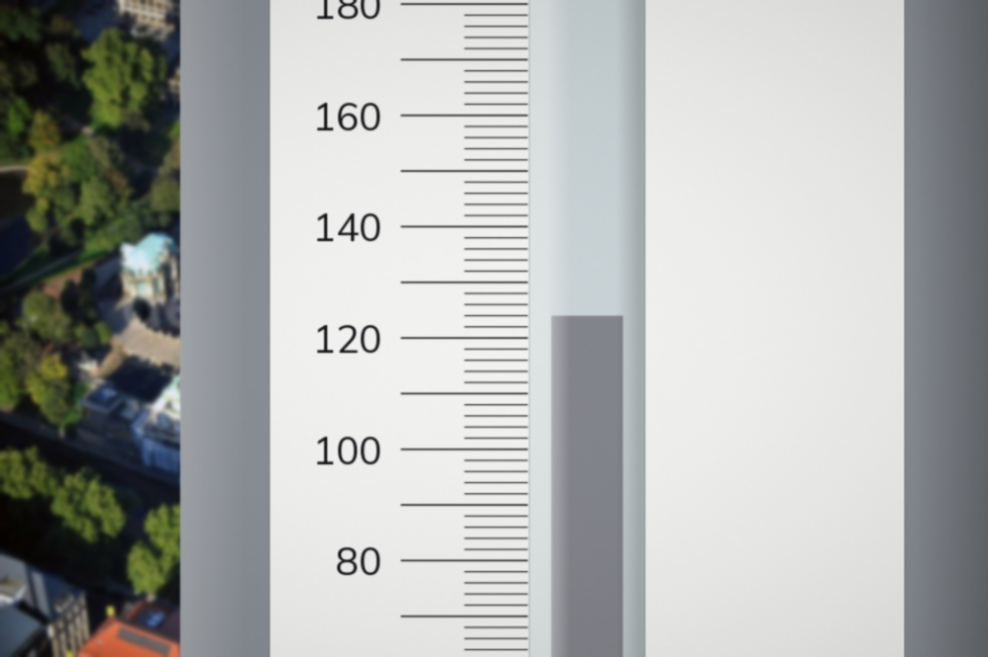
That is **124** mmHg
